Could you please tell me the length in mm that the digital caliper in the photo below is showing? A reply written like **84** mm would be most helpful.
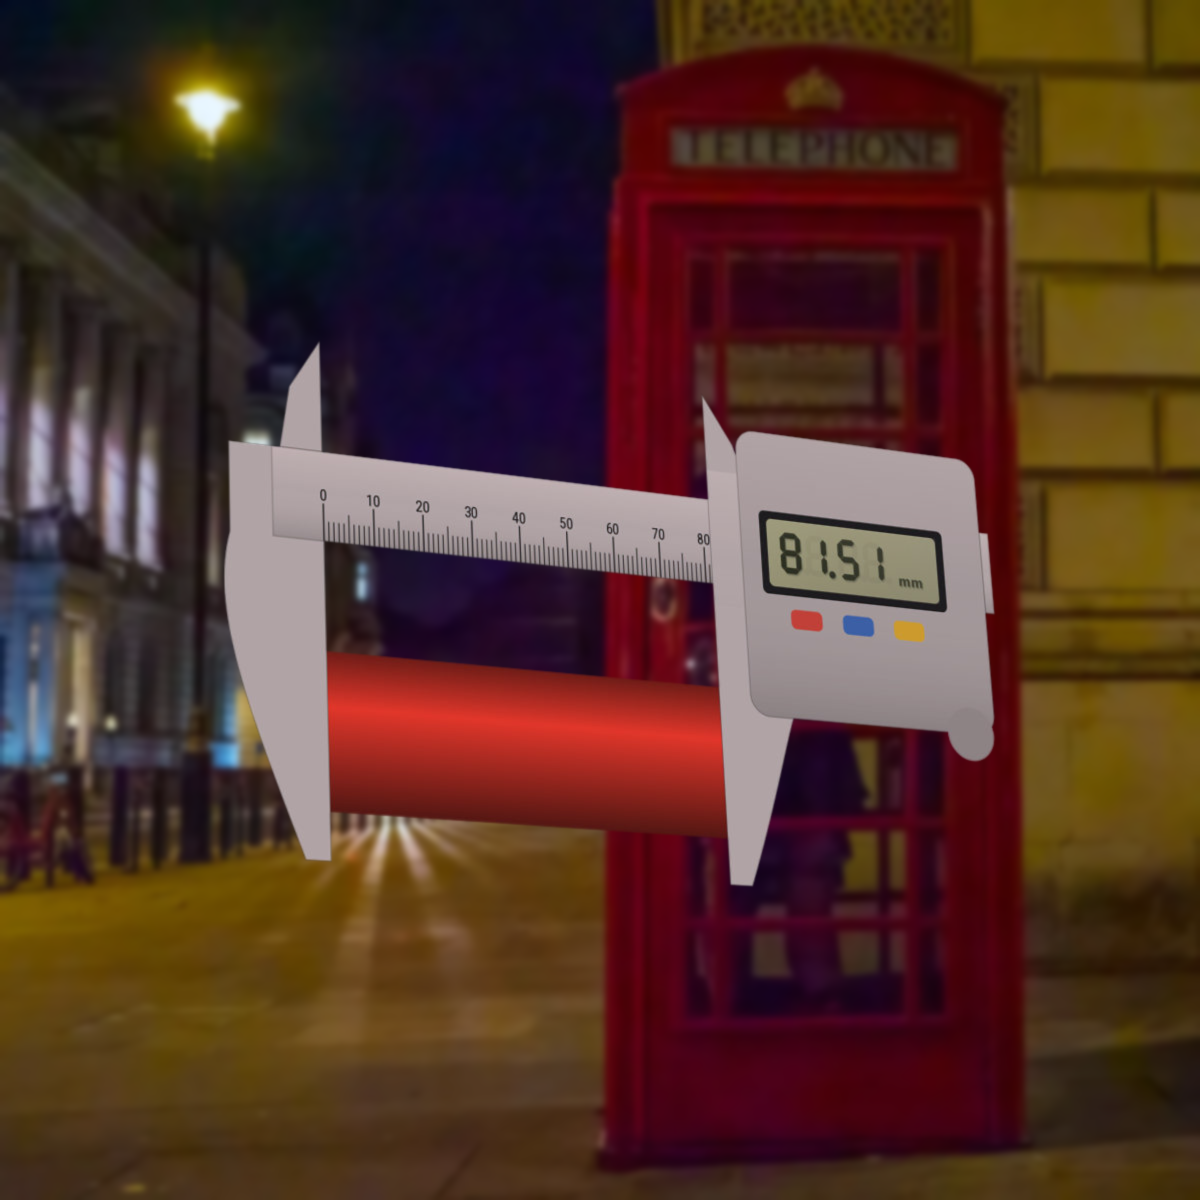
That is **81.51** mm
